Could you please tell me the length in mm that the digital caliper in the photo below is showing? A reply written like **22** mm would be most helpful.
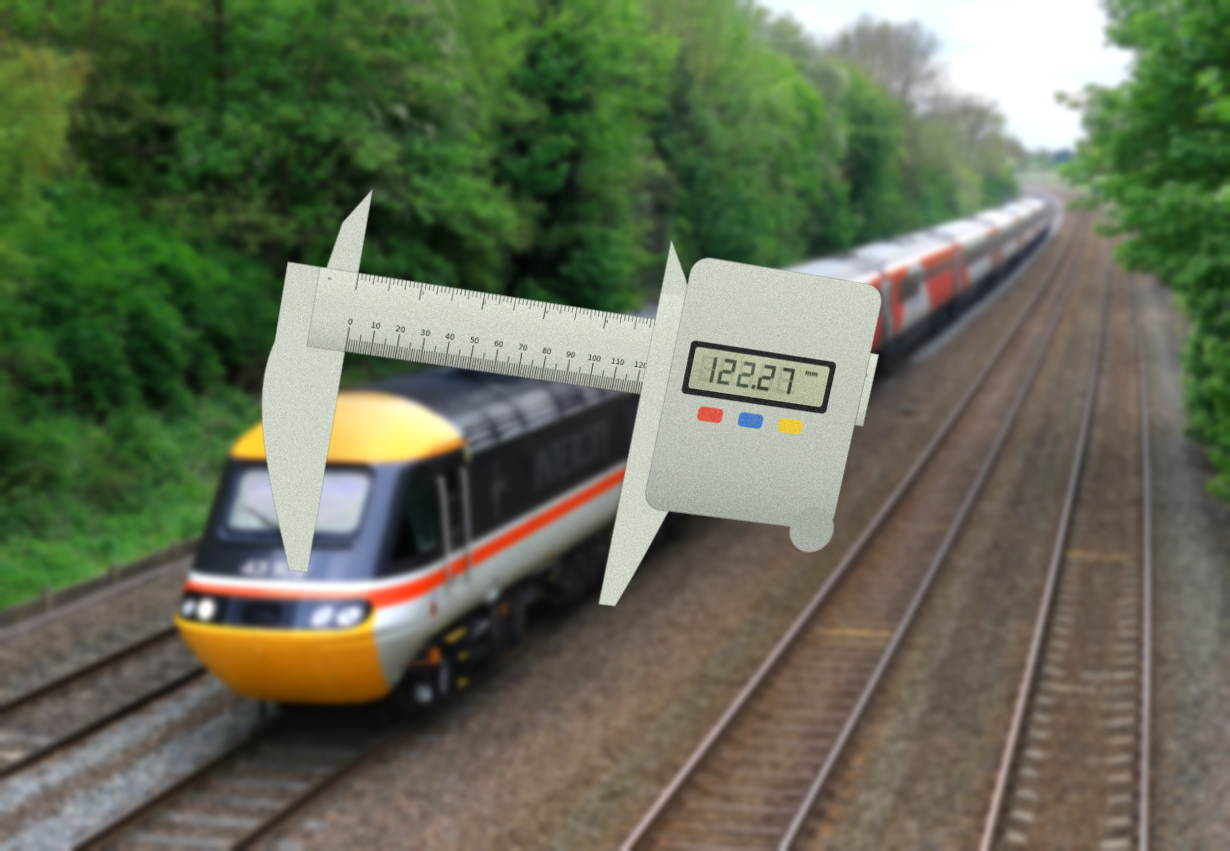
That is **122.27** mm
